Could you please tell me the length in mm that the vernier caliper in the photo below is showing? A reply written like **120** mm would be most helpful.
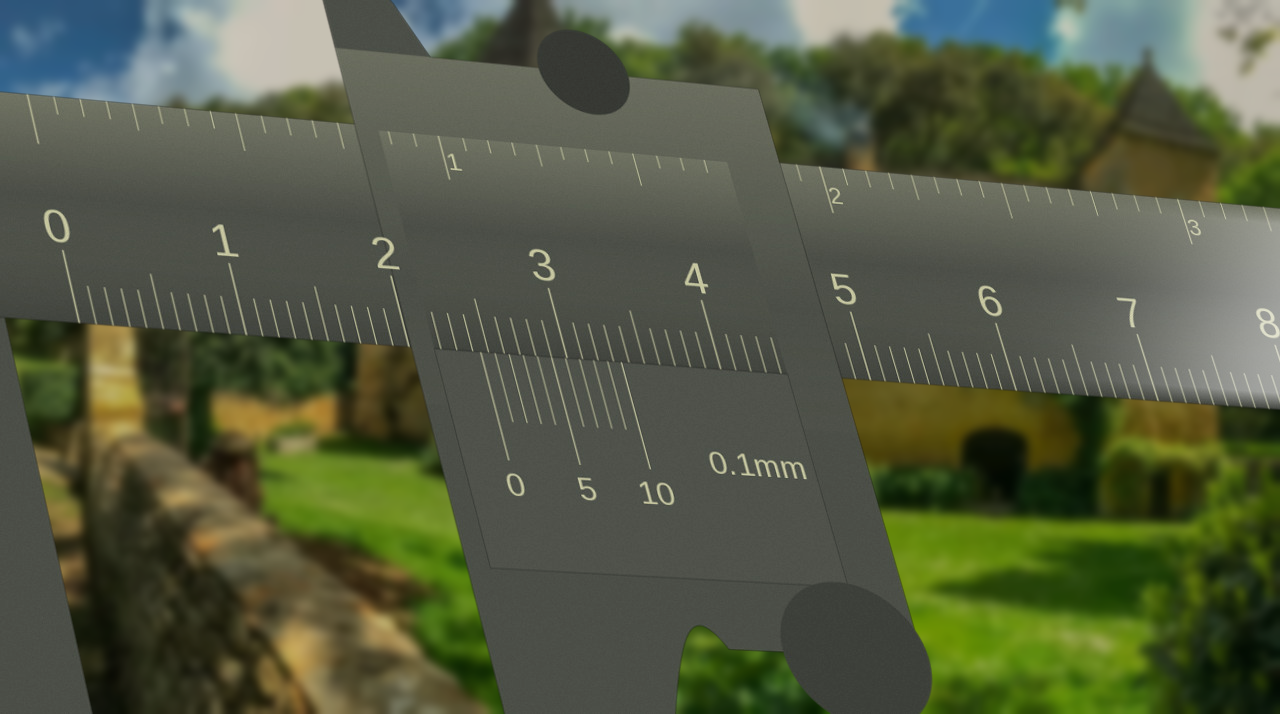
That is **24.5** mm
